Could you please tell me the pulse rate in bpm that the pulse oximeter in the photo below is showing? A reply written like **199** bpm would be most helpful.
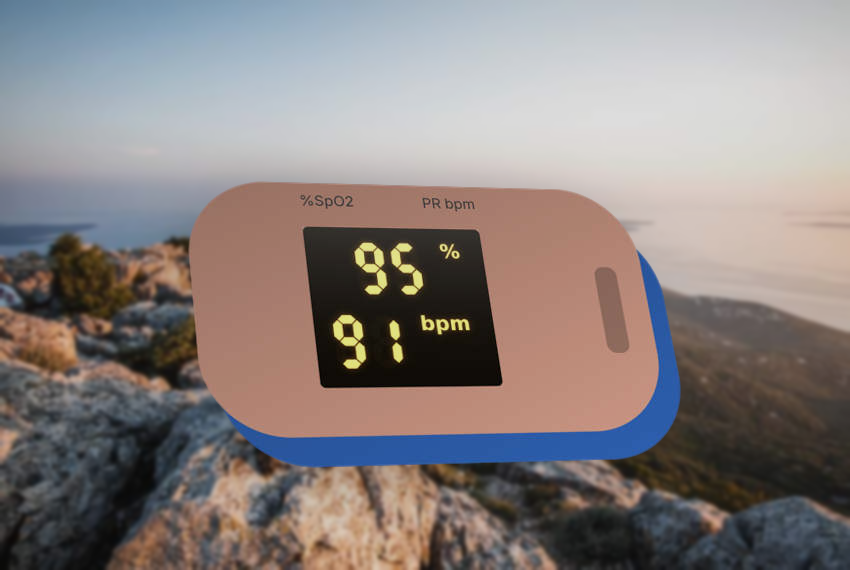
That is **91** bpm
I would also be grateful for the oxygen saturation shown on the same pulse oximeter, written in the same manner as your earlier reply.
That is **95** %
